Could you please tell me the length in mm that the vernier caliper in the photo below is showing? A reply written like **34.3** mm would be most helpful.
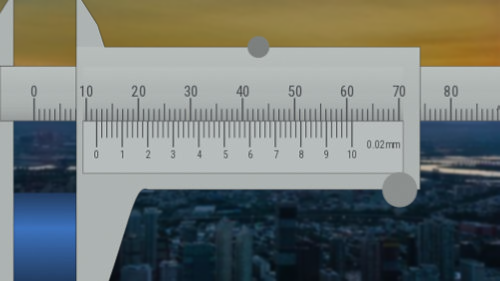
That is **12.0** mm
